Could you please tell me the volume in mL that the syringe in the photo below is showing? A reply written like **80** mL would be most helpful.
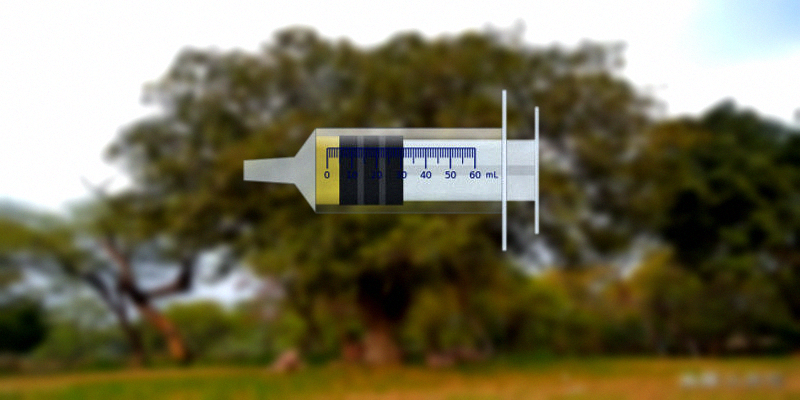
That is **5** mL
